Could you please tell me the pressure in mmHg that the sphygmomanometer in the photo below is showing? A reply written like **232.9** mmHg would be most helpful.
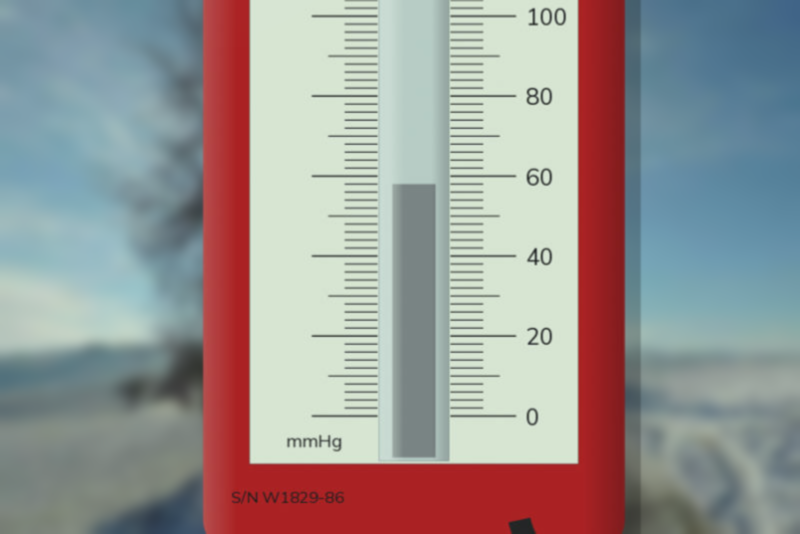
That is **58** mmHg
